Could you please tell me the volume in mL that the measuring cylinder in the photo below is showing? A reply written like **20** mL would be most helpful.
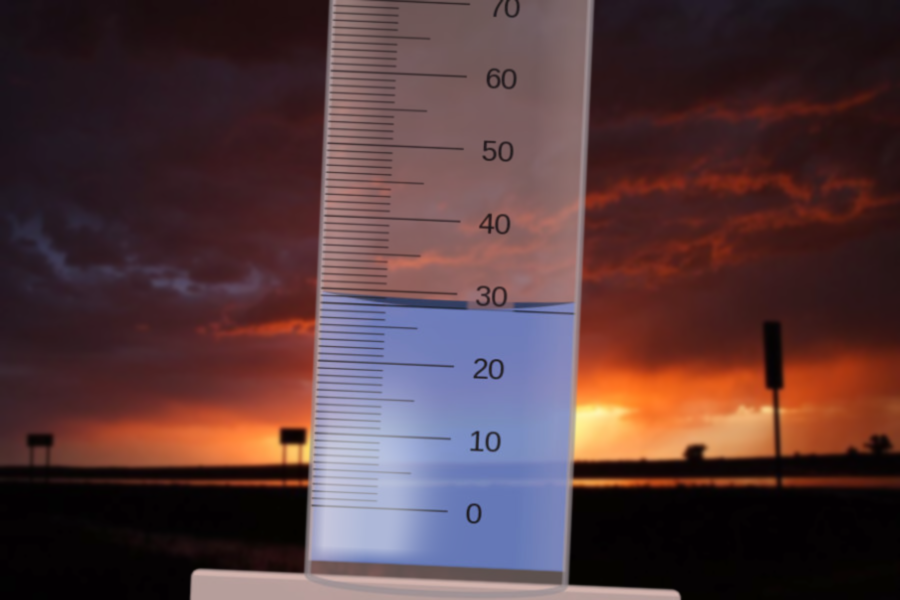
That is **28** mL
